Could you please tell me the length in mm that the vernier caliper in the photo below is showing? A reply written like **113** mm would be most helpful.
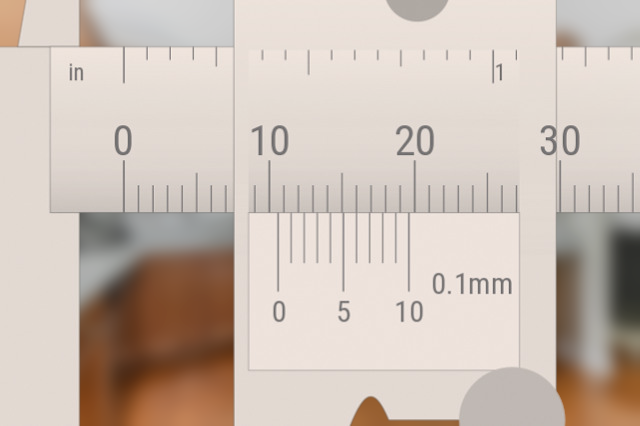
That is **10.6** mm
